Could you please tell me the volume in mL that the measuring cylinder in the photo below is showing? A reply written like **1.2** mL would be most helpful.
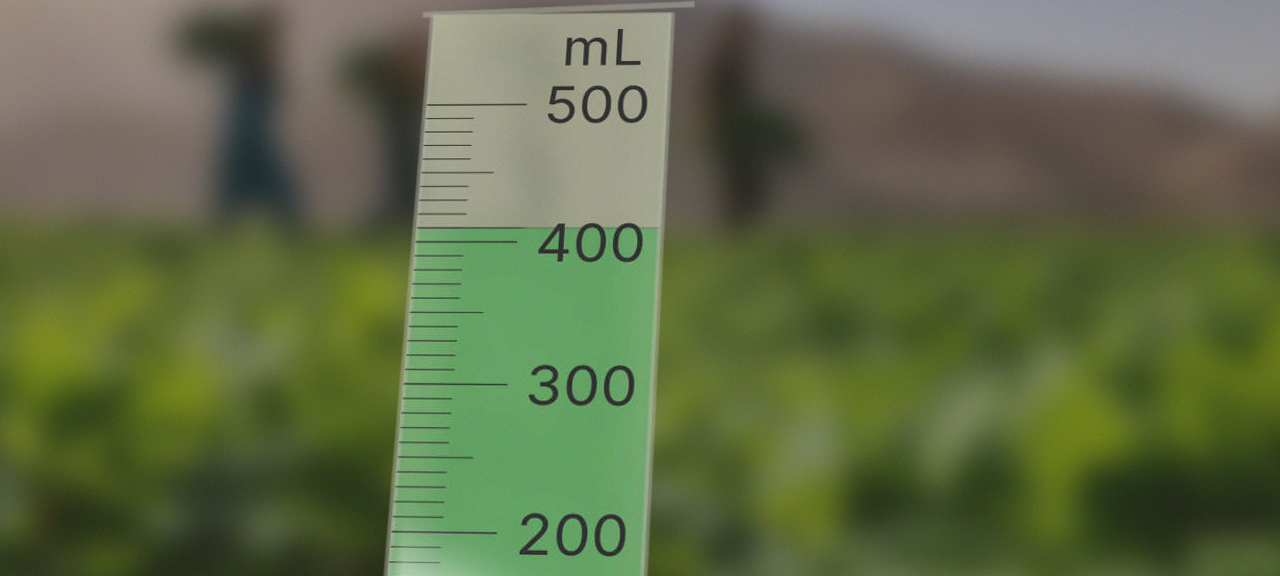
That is **410** mL
